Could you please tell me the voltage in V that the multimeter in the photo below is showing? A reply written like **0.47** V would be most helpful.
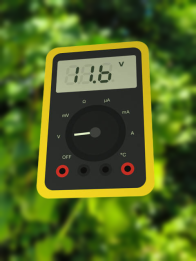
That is **11.6** V
